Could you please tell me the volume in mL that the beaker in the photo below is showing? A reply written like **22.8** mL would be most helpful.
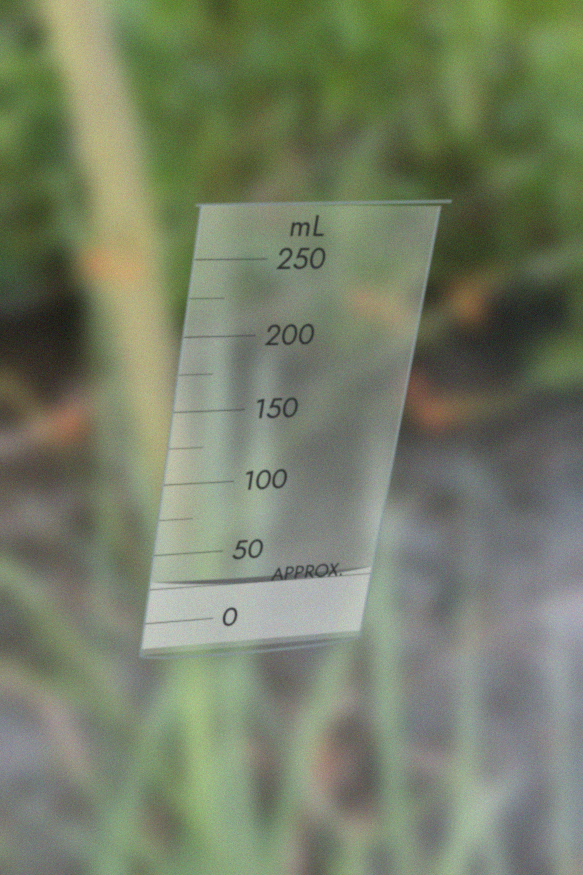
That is **25** mL
